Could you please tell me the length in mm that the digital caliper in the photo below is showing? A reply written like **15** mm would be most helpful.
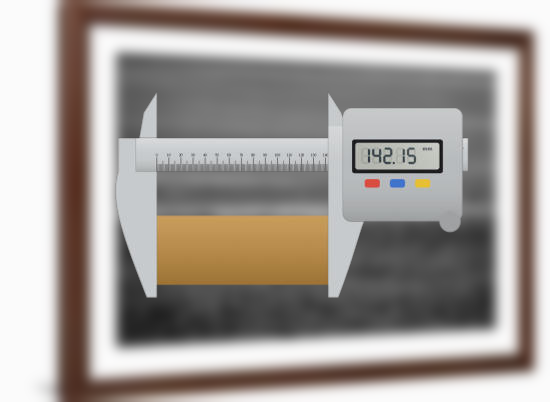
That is **142.15** mm
